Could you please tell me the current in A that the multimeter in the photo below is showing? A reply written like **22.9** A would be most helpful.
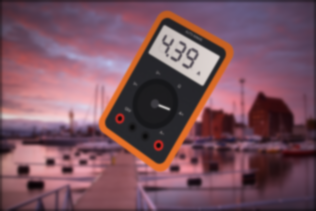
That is **4.39** A
